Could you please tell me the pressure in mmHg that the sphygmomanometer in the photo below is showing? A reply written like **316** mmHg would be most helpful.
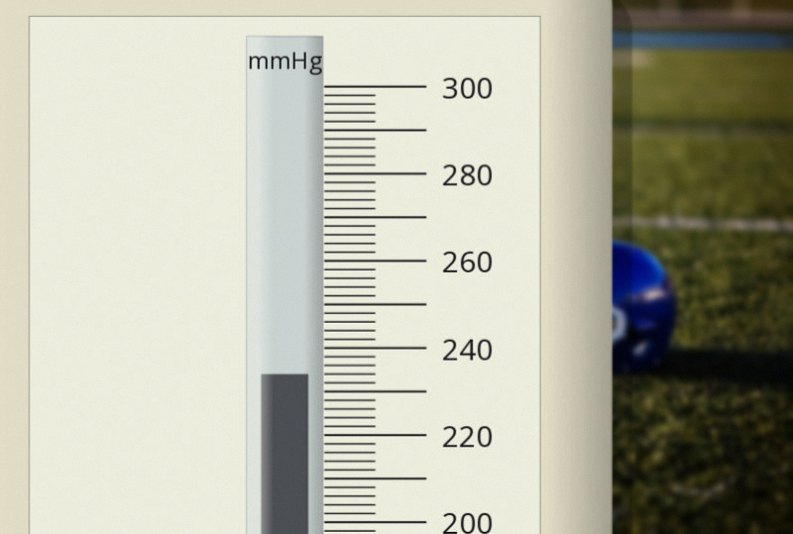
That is **234** mmHg
